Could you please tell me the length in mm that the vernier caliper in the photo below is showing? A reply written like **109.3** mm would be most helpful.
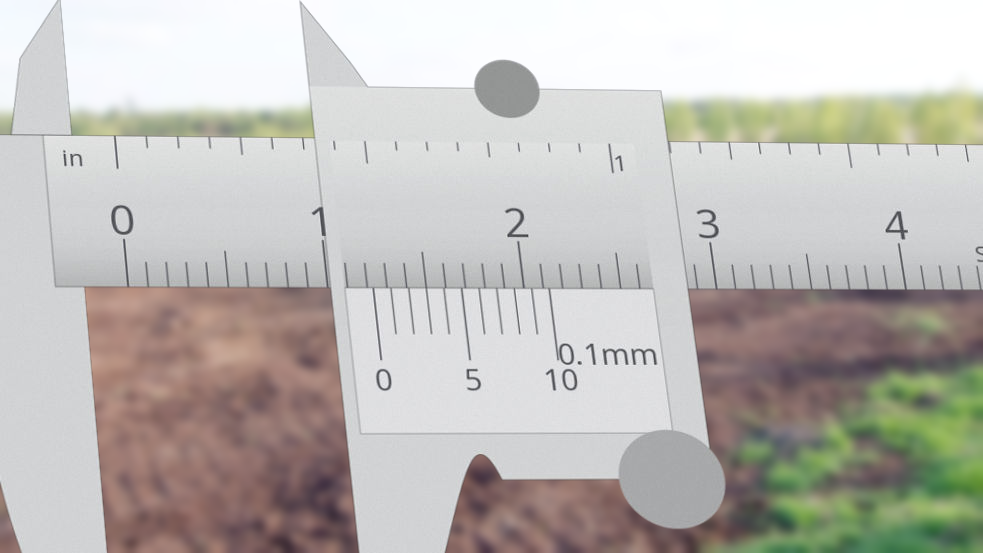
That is **12.3** mm
